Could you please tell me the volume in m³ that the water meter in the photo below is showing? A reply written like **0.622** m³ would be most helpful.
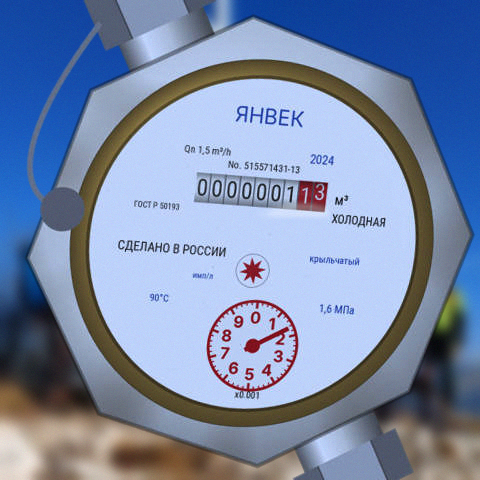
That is **1.131** m³
